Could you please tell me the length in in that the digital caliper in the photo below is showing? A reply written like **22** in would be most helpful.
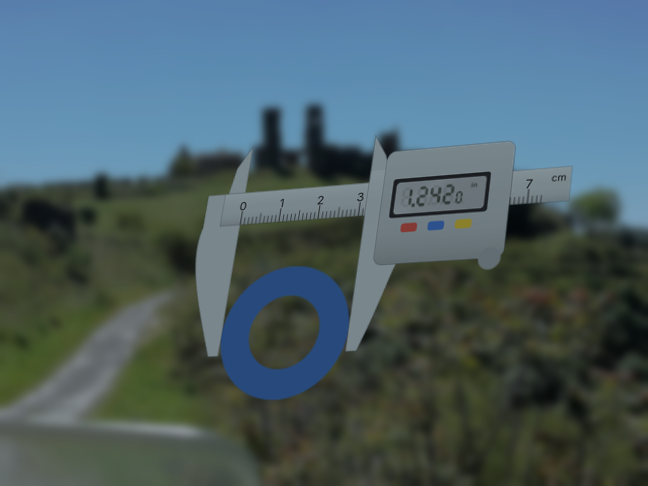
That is **1.2420** in
